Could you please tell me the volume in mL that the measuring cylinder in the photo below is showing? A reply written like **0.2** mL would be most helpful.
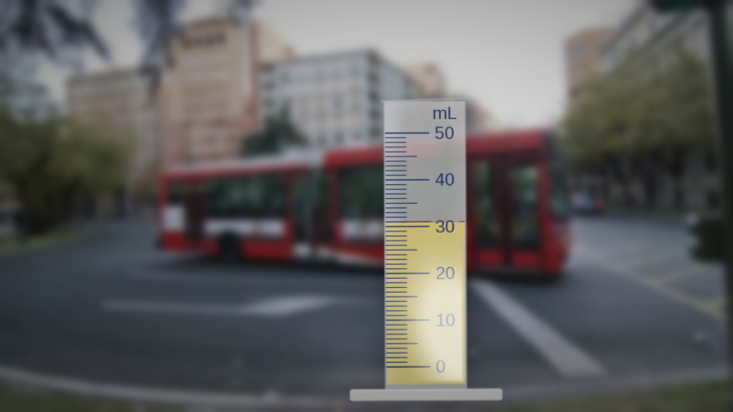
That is **31** mL
